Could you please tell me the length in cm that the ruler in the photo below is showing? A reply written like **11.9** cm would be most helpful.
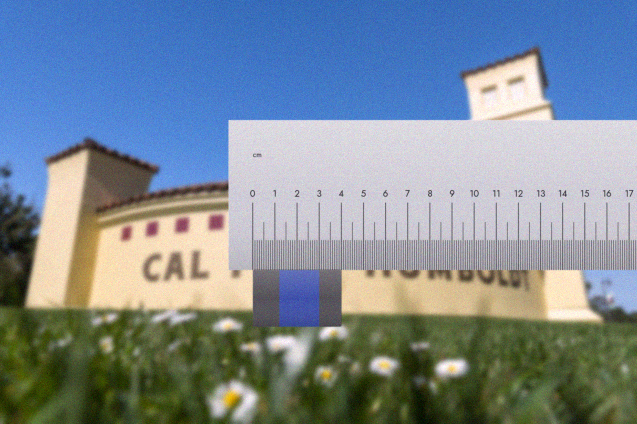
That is **4** cm
